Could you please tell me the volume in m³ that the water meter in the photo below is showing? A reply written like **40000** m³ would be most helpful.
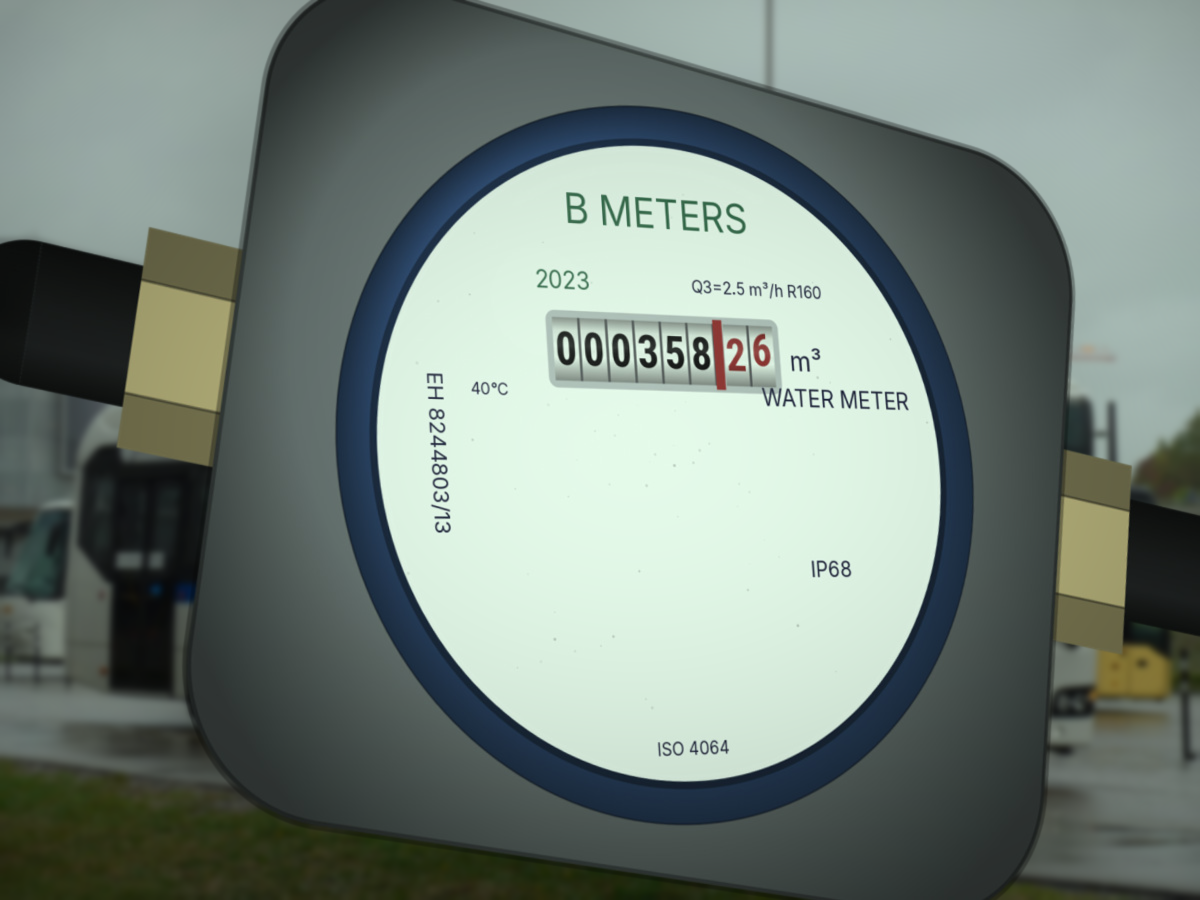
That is **358.26** m³
